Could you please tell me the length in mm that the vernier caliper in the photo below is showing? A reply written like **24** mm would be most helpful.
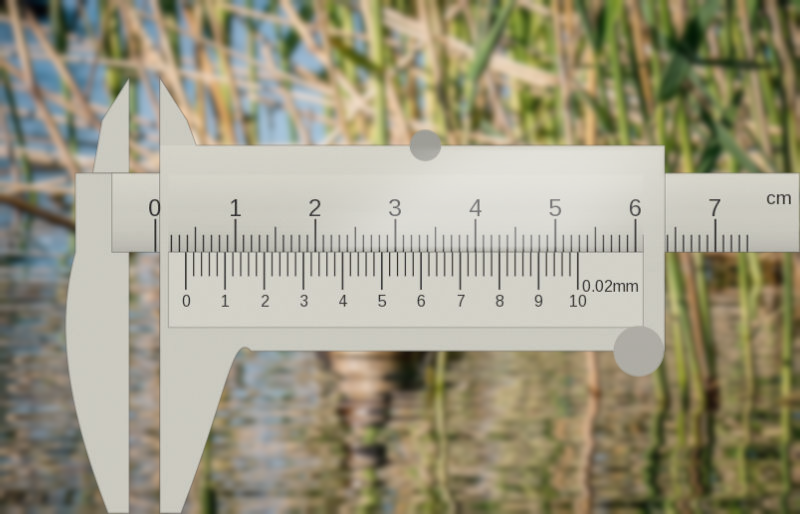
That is **3.8** mm
